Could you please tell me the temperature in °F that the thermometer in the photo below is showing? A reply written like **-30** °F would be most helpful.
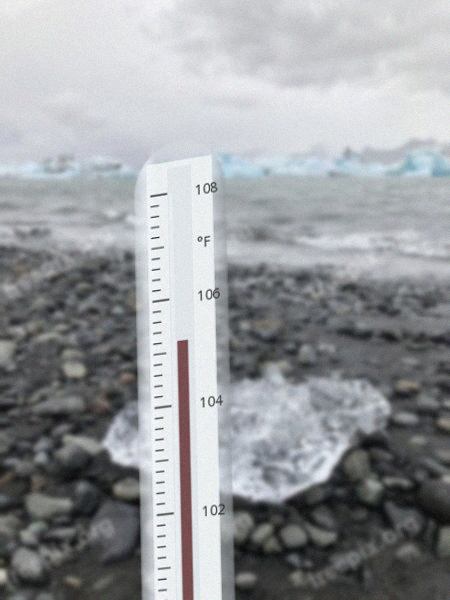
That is **105.2** °F
